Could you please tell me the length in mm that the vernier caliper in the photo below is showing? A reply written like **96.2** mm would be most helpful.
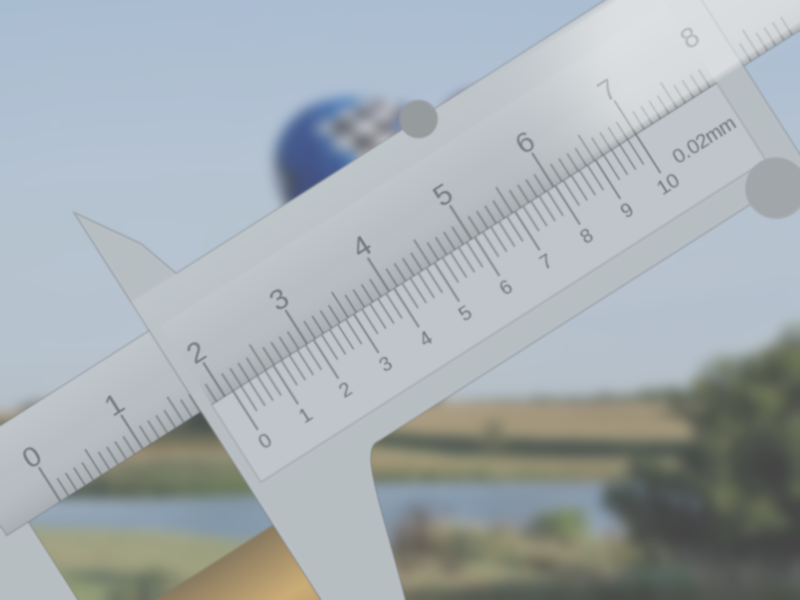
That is **21.0** mm
